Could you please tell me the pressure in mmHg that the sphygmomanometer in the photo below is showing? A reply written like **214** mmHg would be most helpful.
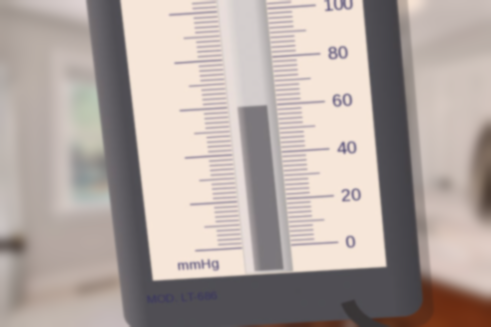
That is **60** mmHg
